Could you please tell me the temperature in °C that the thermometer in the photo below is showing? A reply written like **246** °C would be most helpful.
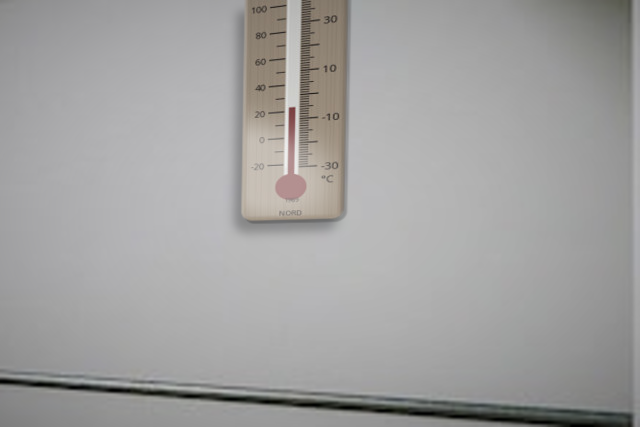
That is **-5** °C
